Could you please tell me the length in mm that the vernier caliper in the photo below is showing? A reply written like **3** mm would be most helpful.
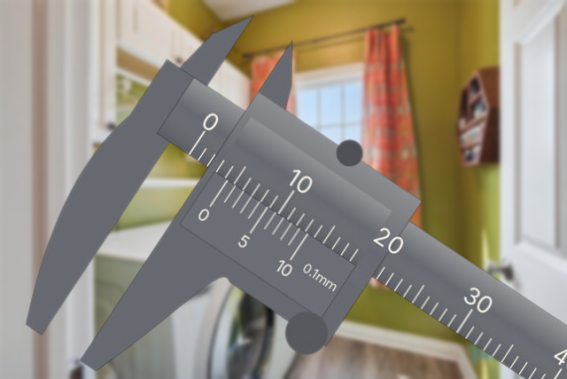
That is **4.3** mm
